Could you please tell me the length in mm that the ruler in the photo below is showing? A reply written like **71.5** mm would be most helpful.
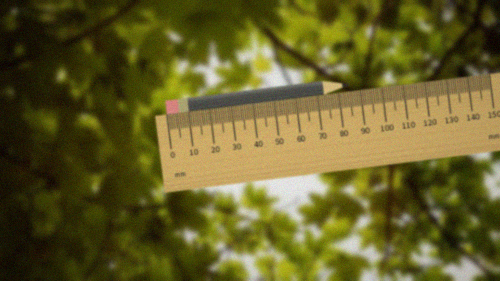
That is **85** mm
